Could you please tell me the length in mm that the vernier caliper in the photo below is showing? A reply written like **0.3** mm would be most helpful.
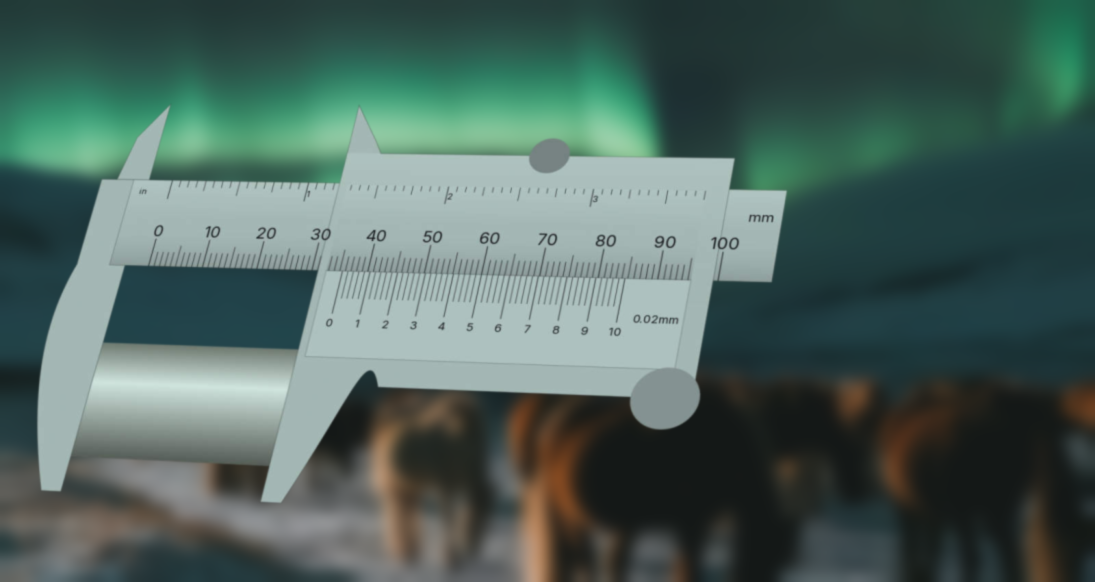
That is **35.5** mm
